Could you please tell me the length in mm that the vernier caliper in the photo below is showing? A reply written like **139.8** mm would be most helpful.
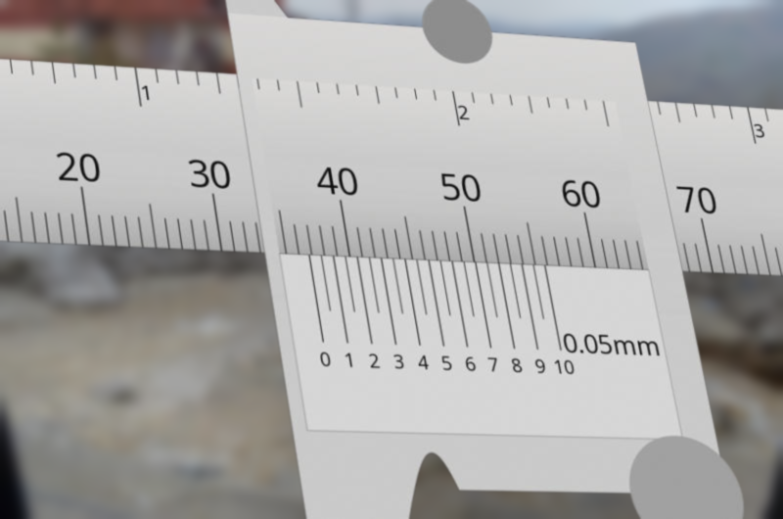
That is **36.8** mm
